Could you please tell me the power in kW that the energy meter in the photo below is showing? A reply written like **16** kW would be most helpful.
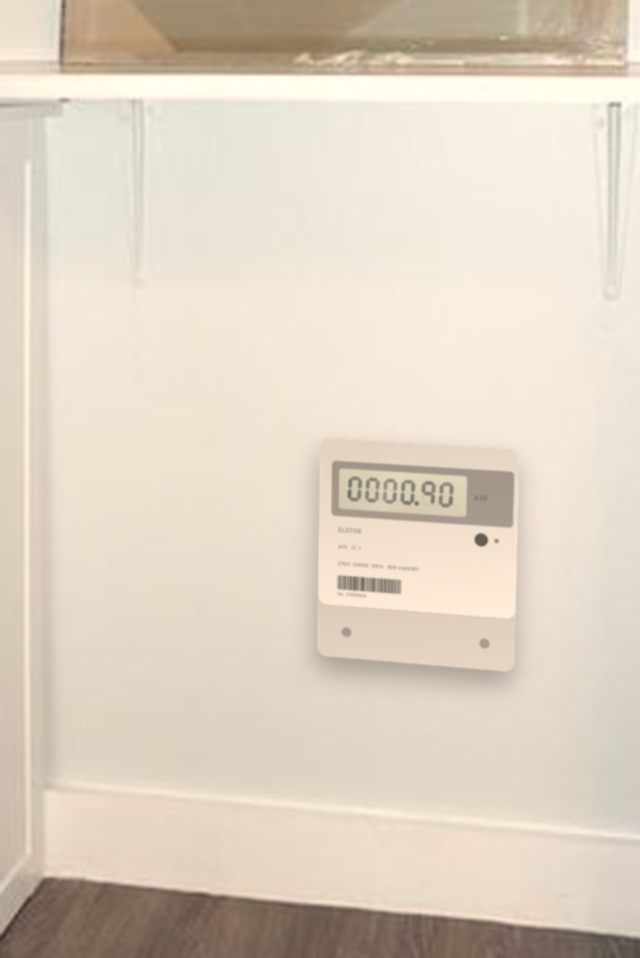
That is **0.90** kW
